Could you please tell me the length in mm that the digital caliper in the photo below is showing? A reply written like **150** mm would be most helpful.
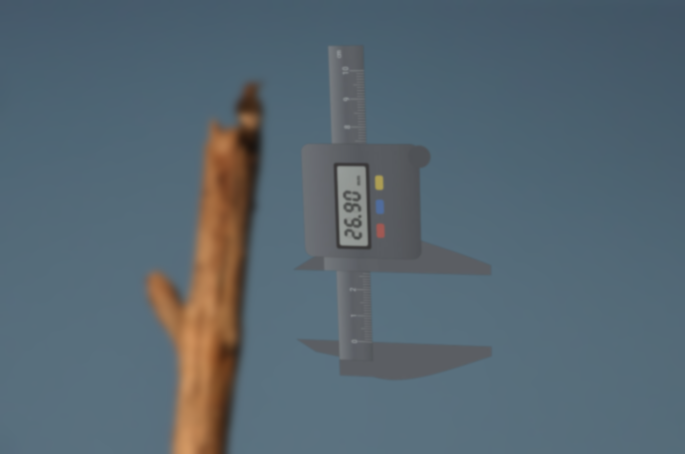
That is **26.90** mm
